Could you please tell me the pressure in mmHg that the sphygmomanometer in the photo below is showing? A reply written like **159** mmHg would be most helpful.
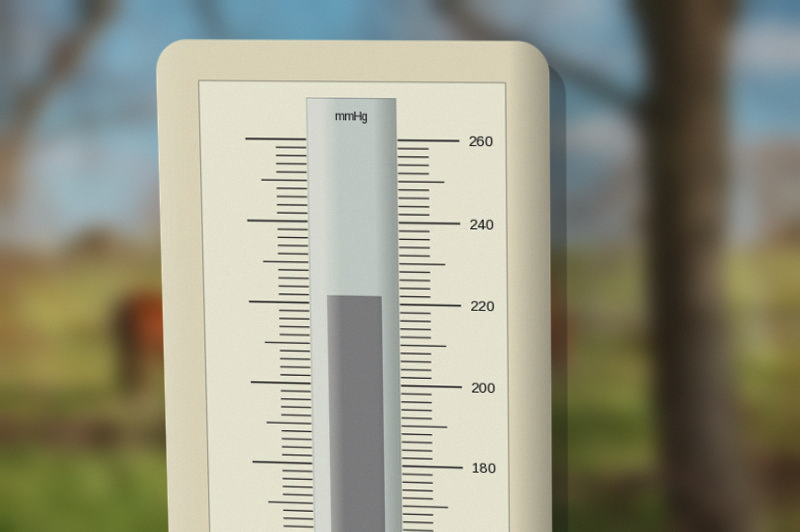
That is **222** mmHg
